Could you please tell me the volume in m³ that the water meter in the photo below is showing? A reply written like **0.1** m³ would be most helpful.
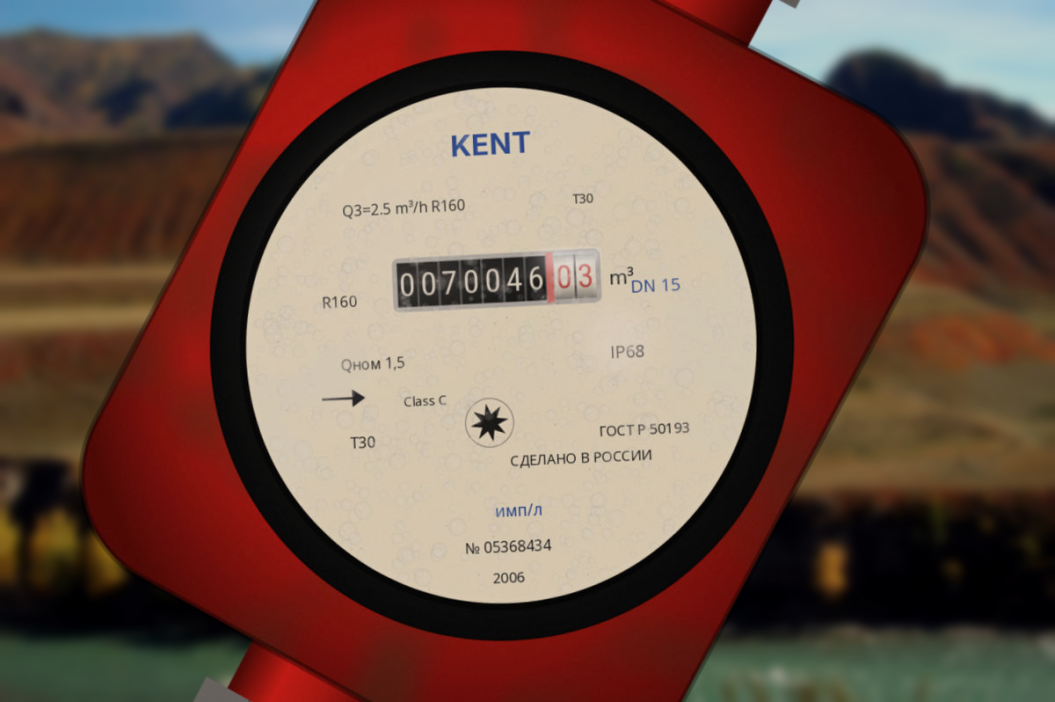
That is **70046.03** m³
